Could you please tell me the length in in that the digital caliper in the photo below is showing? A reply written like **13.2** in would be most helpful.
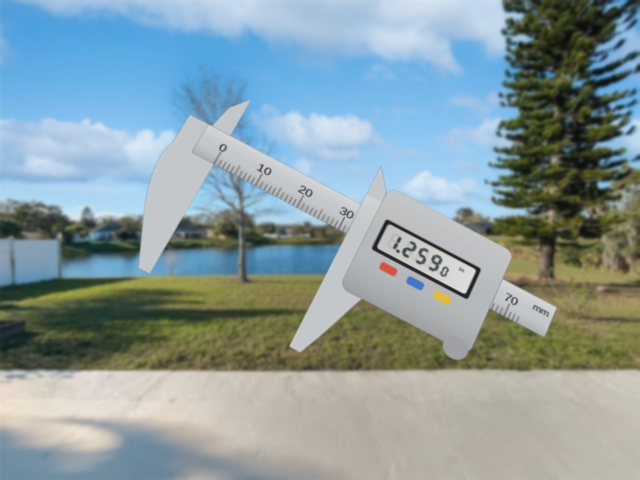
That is **1.2590** in
